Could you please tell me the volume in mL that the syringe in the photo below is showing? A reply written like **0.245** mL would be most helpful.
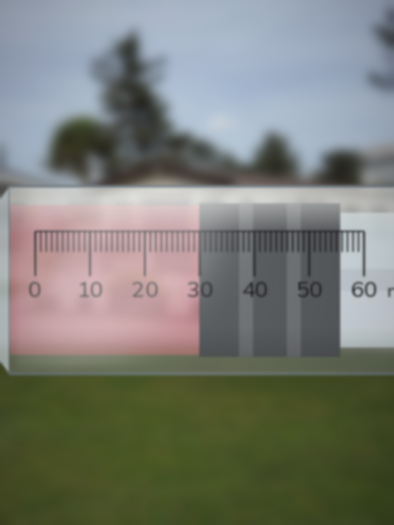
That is **30** mL
